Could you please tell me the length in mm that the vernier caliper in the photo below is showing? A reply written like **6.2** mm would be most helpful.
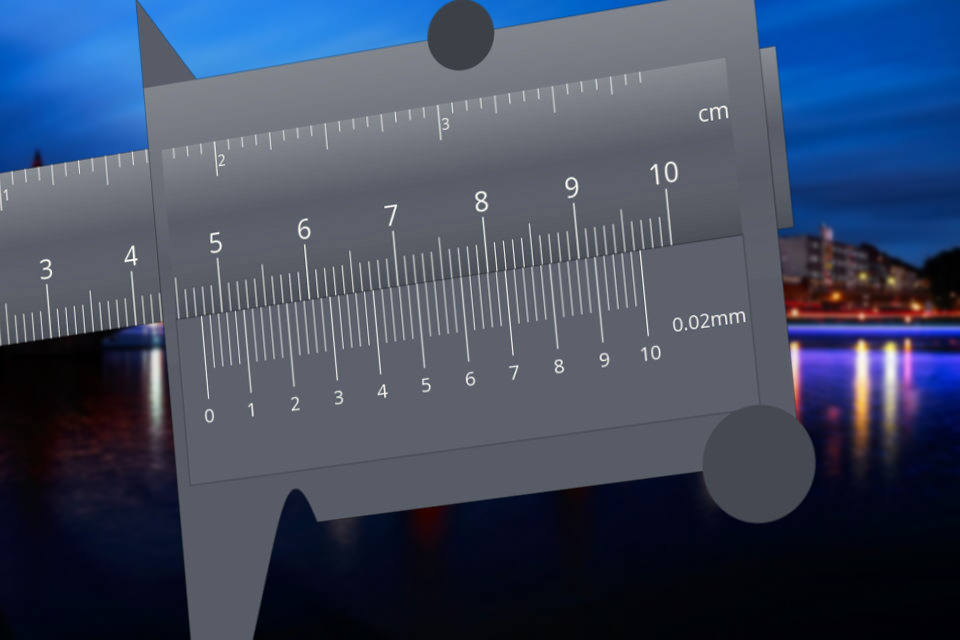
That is **47.6** mm
